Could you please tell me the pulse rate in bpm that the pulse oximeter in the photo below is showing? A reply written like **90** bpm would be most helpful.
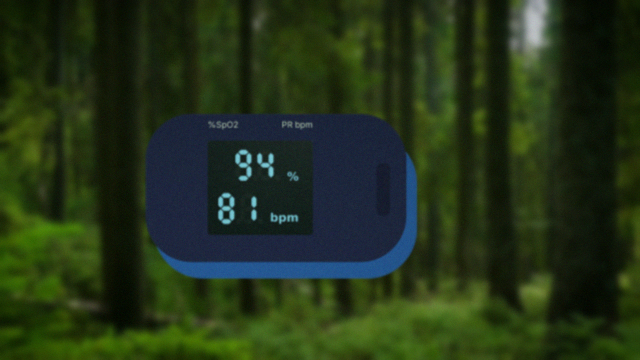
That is **81** bpm
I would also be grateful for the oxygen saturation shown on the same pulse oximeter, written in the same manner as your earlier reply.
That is **94** %
